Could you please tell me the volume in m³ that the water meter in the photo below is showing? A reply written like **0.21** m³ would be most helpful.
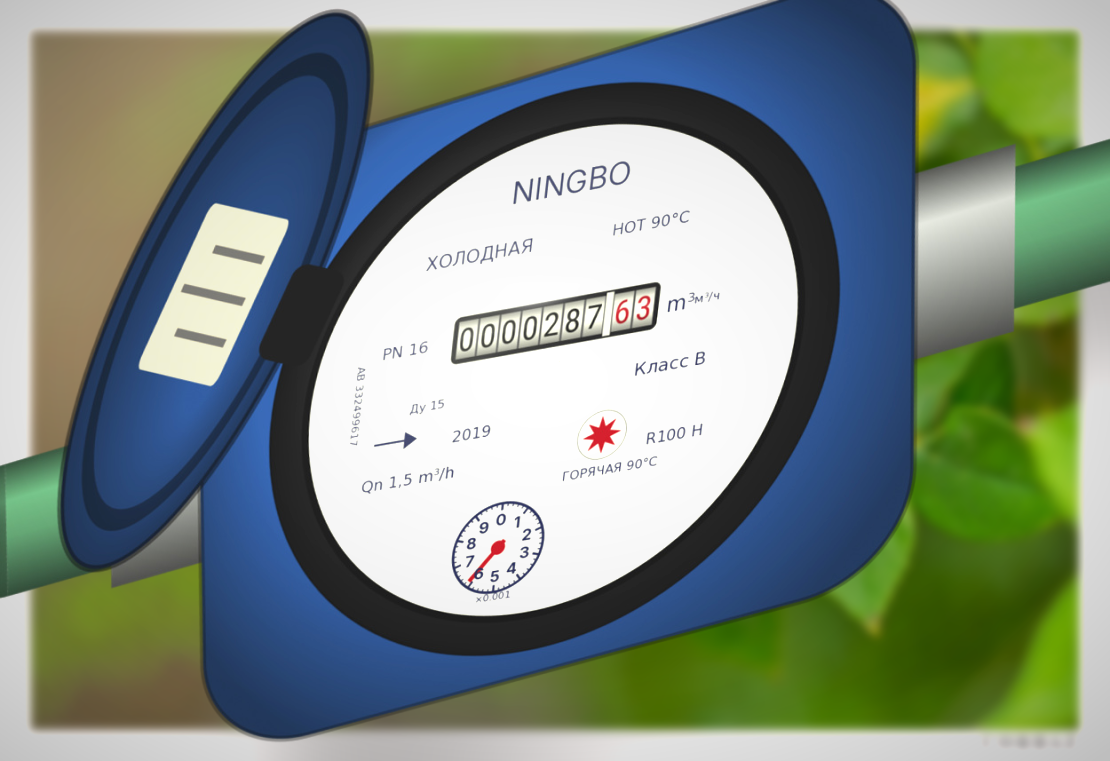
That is **287.636** m³
